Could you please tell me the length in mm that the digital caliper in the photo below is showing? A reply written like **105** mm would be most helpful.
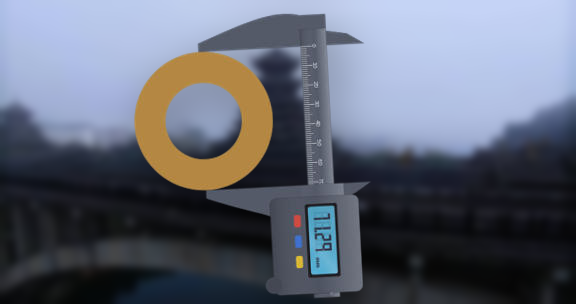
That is **71.29** mm
